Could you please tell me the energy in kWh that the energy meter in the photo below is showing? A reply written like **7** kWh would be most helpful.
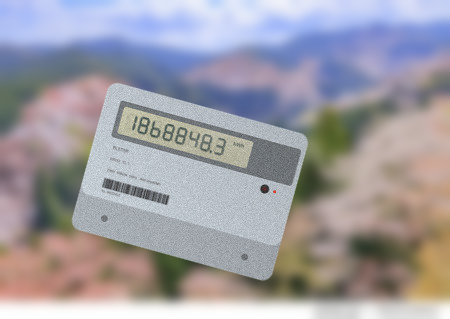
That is **1868848.3** kWh
